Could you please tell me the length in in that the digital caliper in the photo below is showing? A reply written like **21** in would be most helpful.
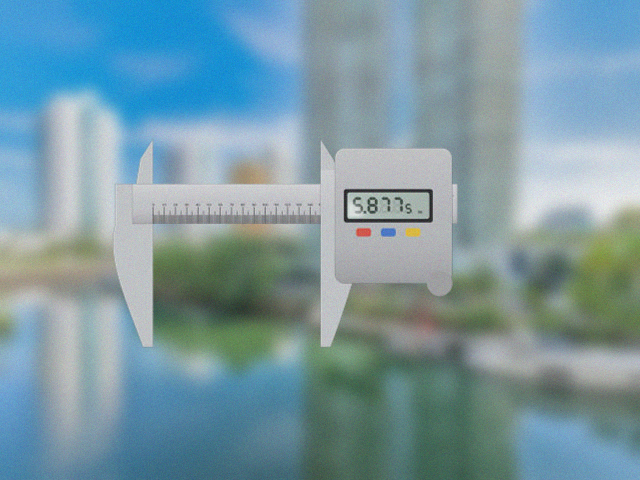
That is **5.8775** in
